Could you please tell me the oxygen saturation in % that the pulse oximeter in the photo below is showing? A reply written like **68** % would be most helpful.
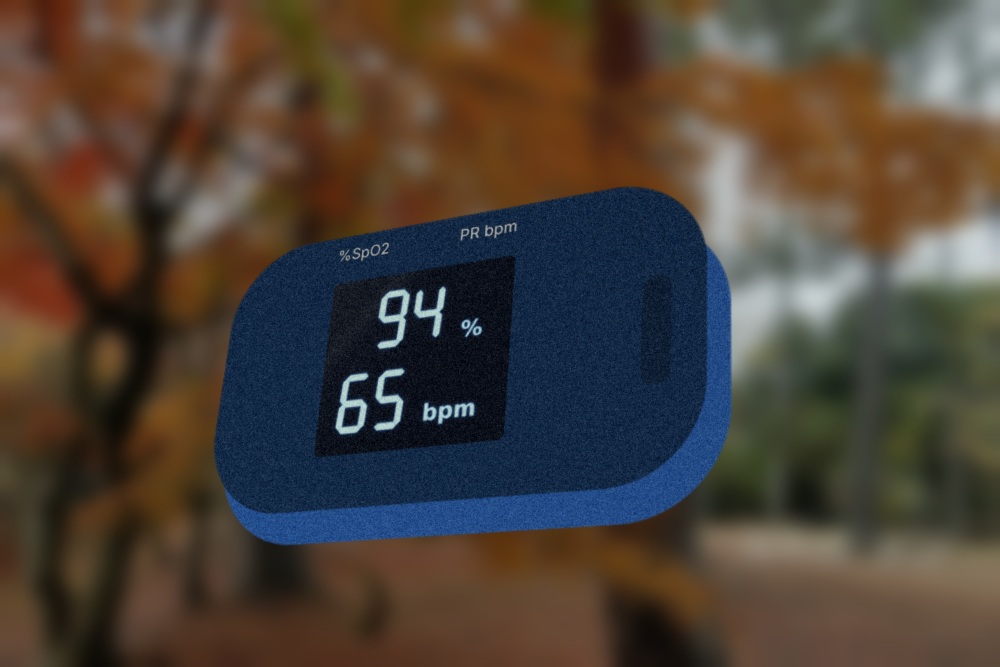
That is **94** %
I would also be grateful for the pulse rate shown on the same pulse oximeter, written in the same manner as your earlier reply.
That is **65** bpm
